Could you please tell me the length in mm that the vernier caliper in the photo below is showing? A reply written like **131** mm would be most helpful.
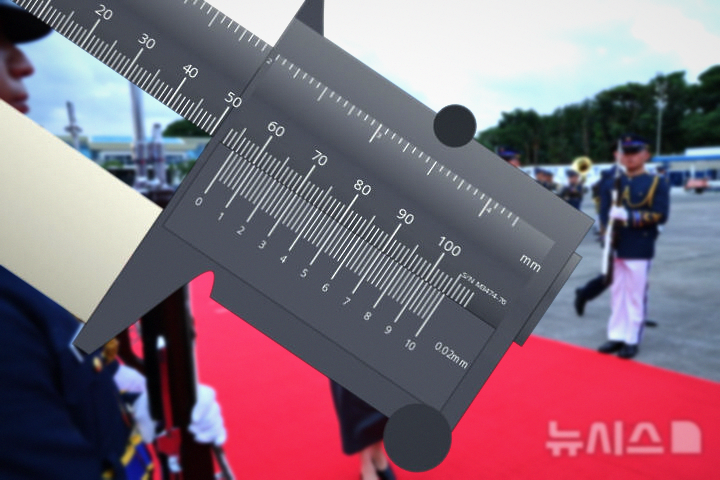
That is **55.5** mm
